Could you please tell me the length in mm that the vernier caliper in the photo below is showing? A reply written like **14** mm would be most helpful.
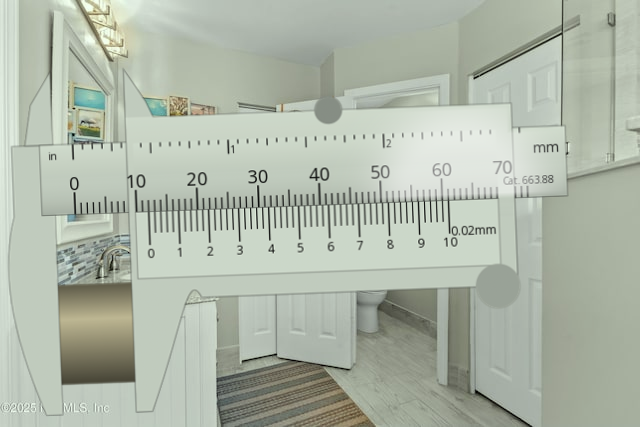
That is **12.0** mm
